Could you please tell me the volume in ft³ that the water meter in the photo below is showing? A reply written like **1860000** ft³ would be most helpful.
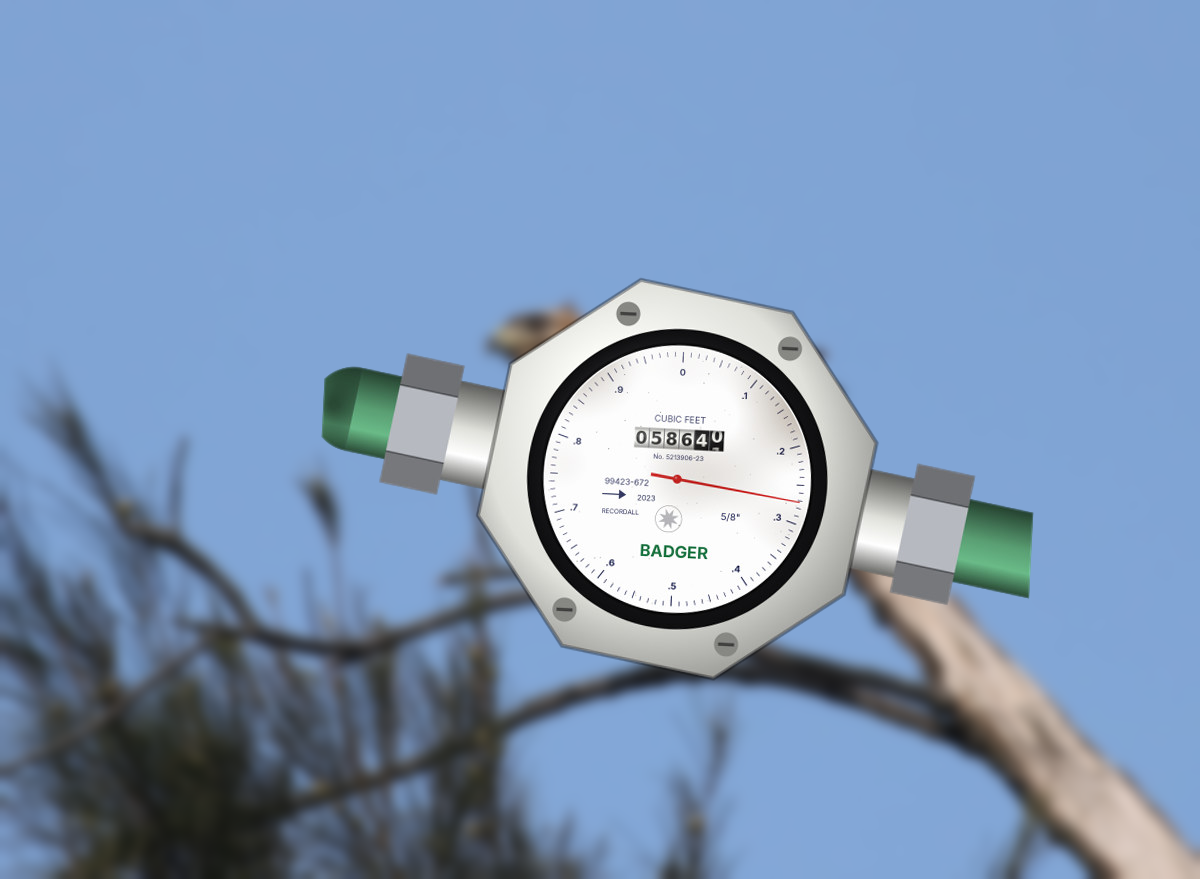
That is **58640.27** ft³
